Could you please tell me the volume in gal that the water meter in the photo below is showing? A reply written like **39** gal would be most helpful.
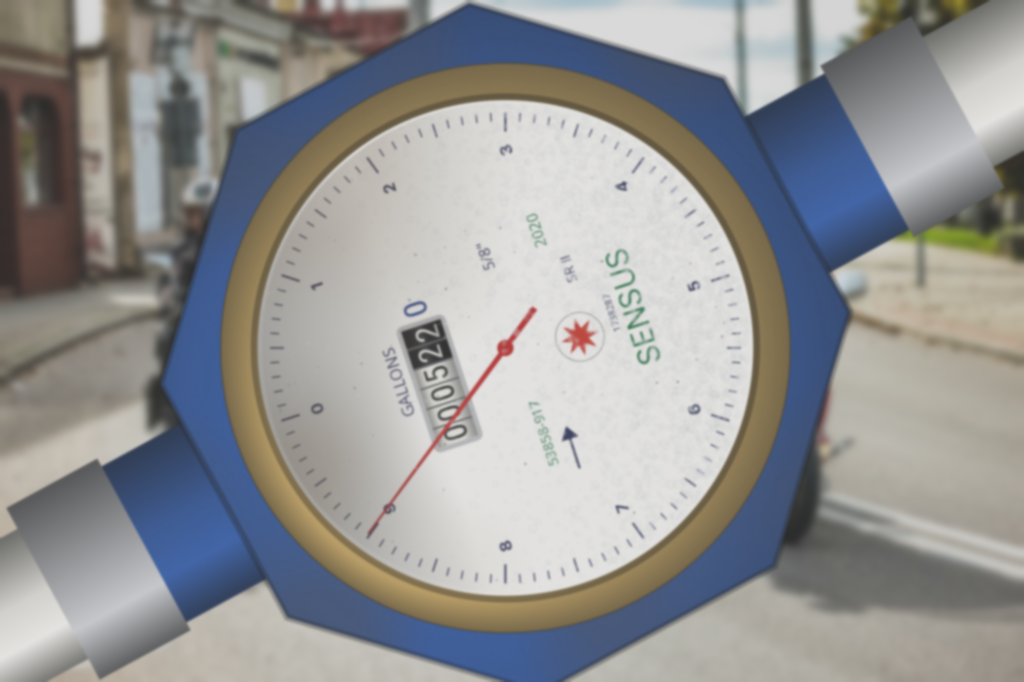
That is **5219.0** gal
